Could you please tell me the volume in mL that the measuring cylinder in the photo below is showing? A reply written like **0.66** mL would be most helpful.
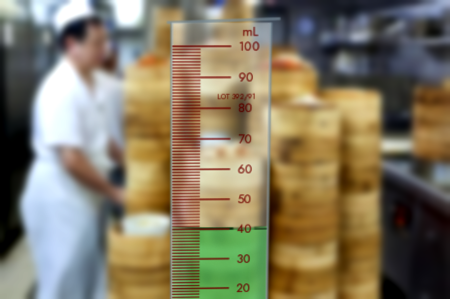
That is **40** mL
